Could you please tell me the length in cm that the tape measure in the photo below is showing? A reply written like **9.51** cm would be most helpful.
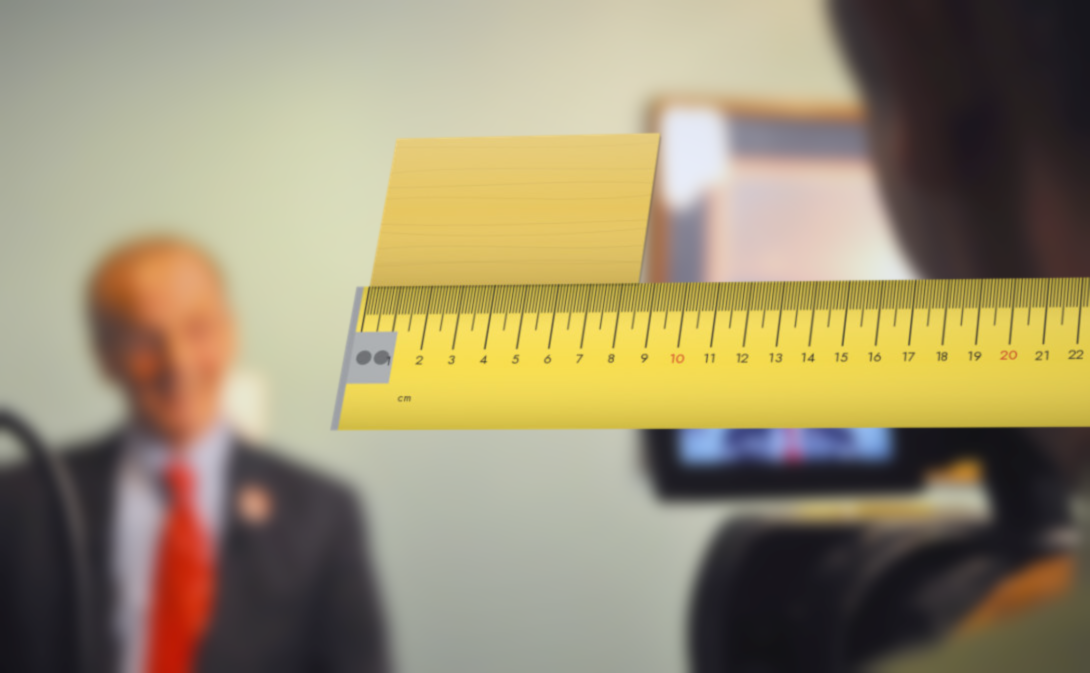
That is **8.5** cm
